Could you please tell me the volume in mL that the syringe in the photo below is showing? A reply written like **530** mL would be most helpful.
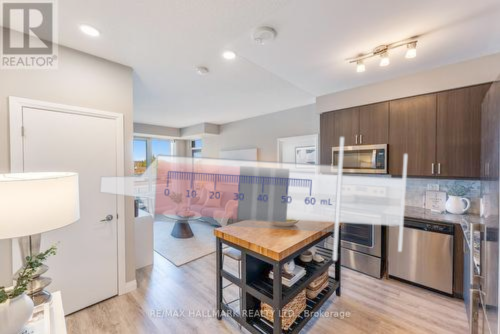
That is **30** mL
